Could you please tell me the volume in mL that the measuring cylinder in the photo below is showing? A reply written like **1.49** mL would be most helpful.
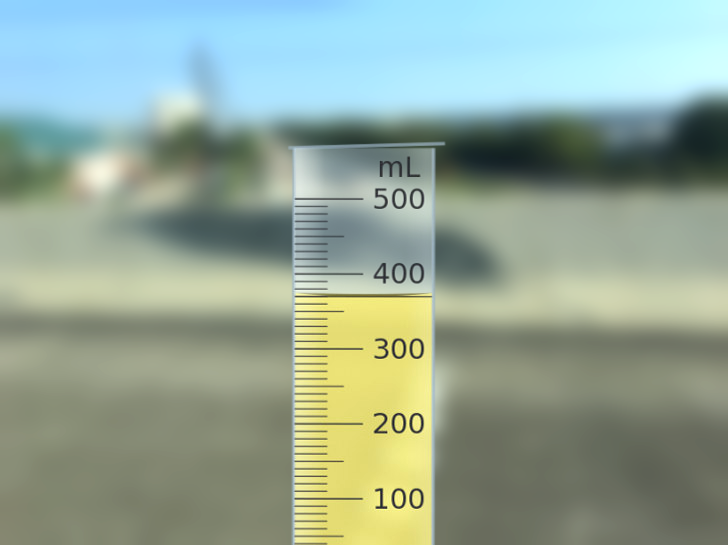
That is **370** mL
